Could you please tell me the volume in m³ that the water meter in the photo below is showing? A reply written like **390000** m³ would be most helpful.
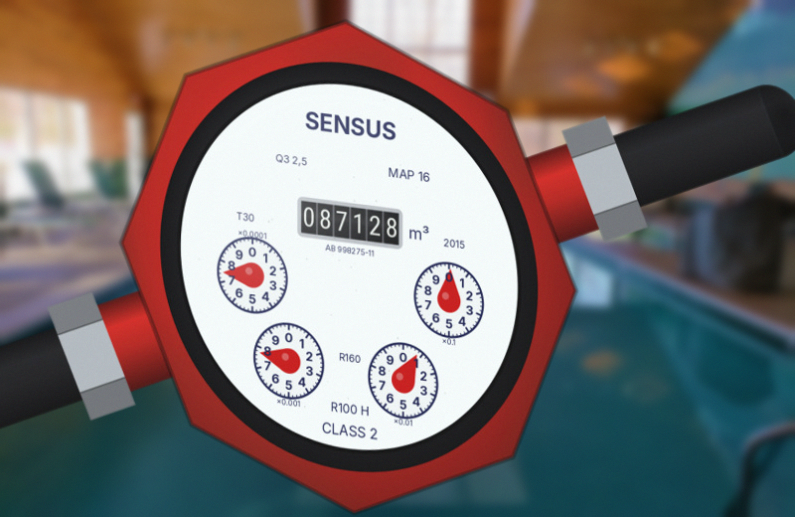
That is **87128.0077** m³
